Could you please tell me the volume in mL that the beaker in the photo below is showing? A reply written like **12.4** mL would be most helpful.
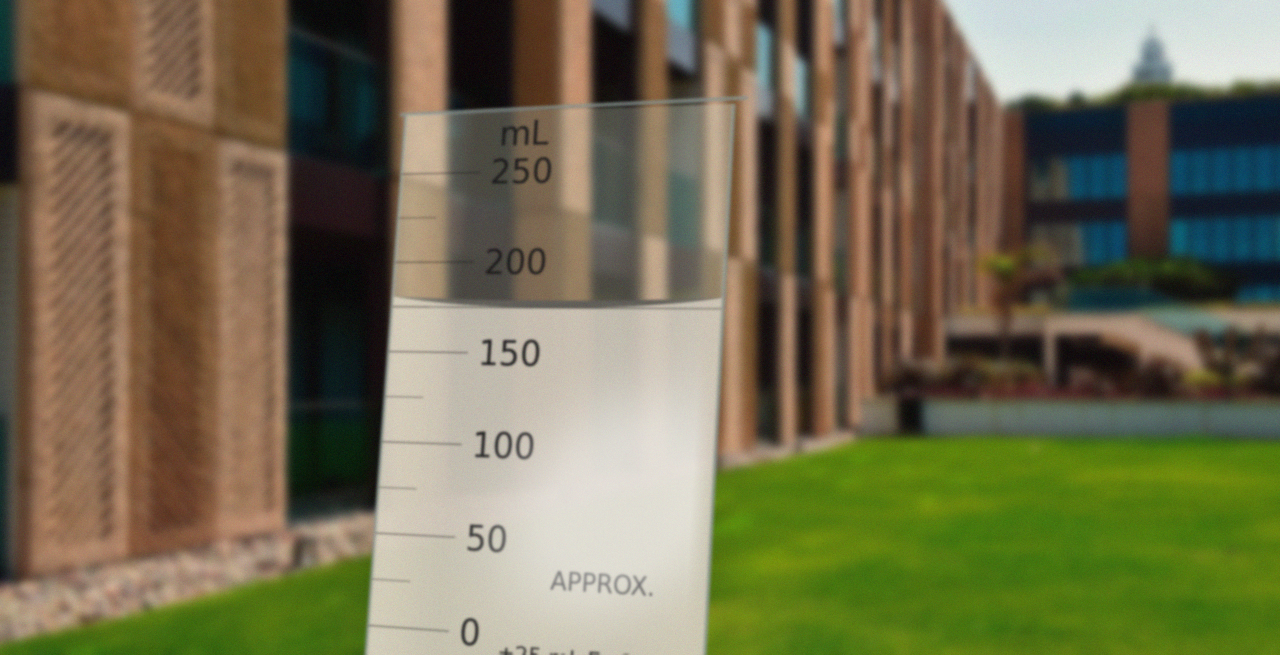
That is **175** mL
